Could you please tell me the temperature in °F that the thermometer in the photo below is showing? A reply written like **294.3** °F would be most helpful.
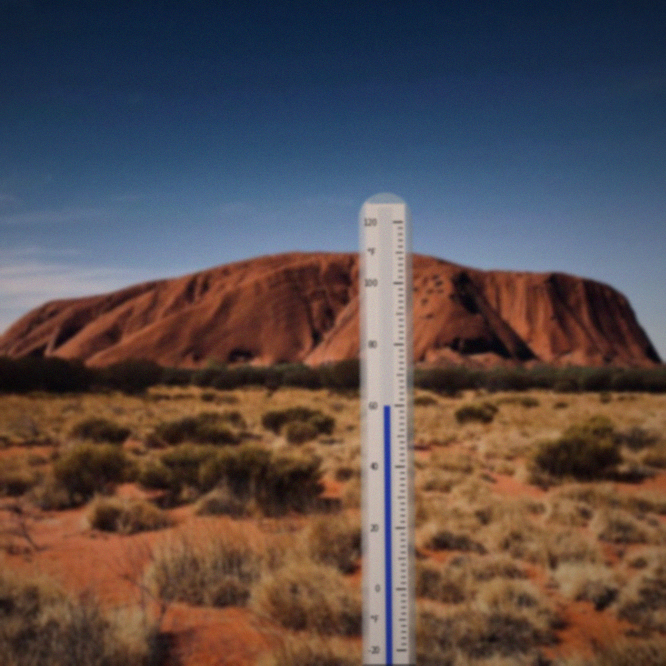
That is **60** °F
